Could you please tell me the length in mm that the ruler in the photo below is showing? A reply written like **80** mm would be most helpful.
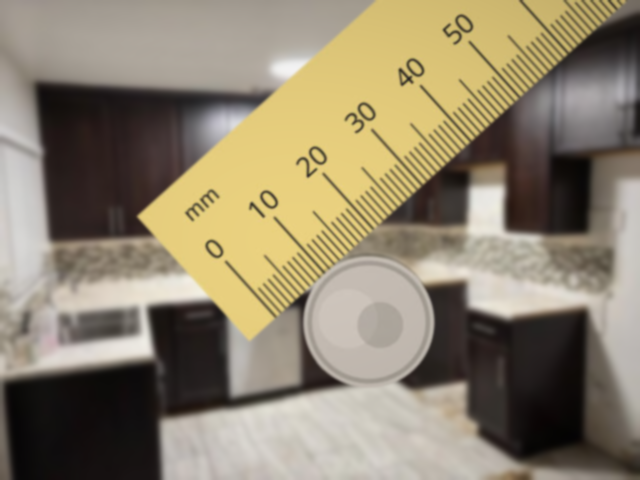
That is **20** mm
